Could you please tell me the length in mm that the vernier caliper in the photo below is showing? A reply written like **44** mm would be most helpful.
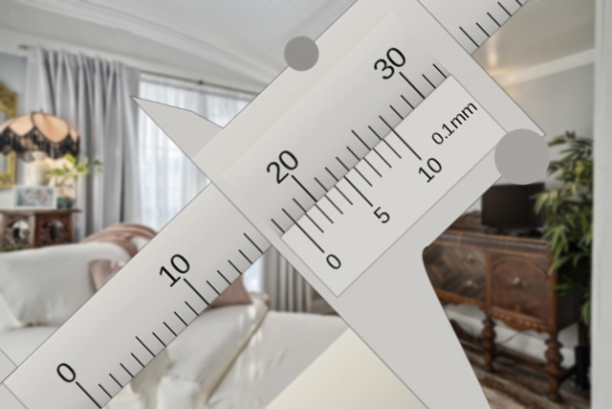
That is **18.0** mm
